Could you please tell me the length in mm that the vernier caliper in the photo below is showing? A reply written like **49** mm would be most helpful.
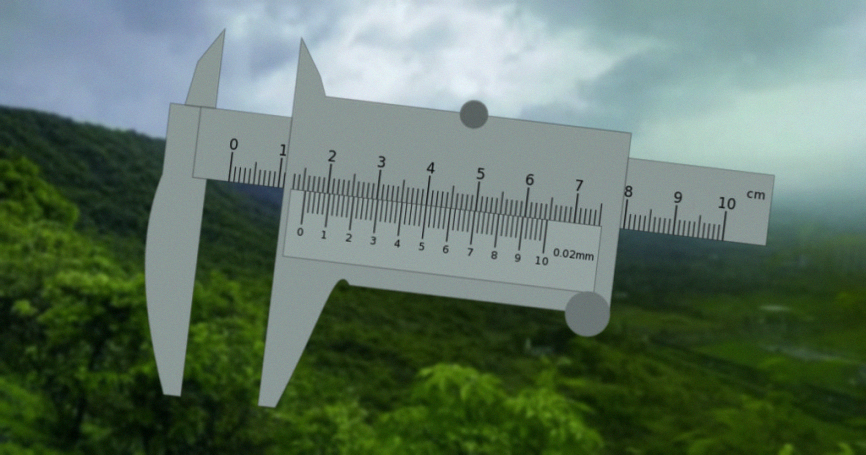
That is **15.5** mm
